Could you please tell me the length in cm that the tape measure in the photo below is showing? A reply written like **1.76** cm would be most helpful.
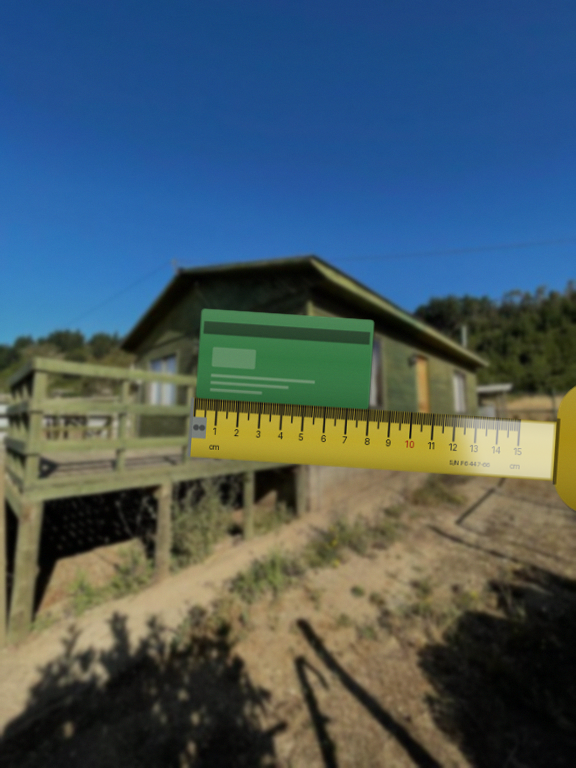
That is **8** cm
